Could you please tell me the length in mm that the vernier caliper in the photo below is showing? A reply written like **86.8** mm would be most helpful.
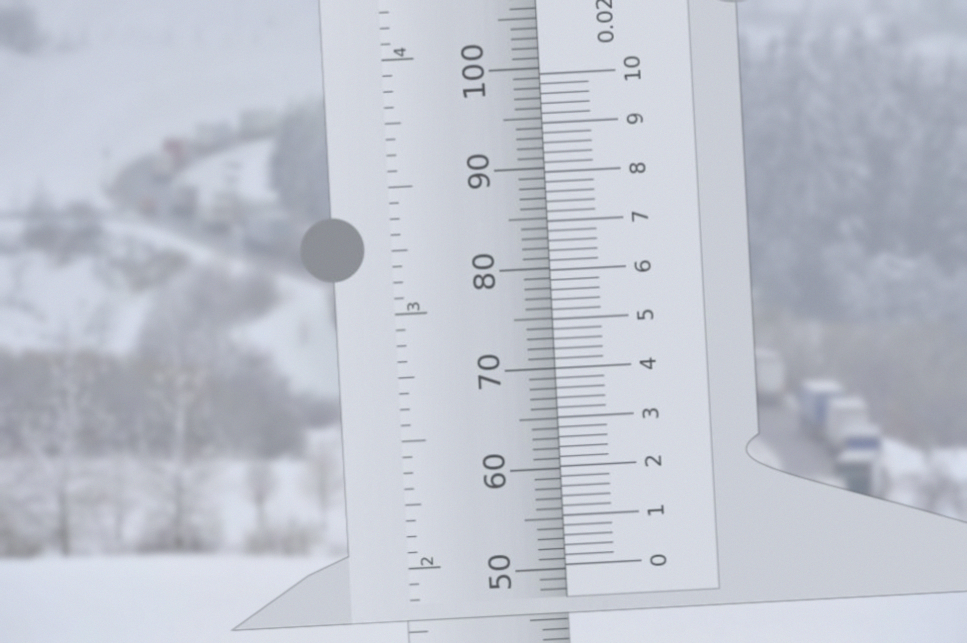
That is **50.4** mm
